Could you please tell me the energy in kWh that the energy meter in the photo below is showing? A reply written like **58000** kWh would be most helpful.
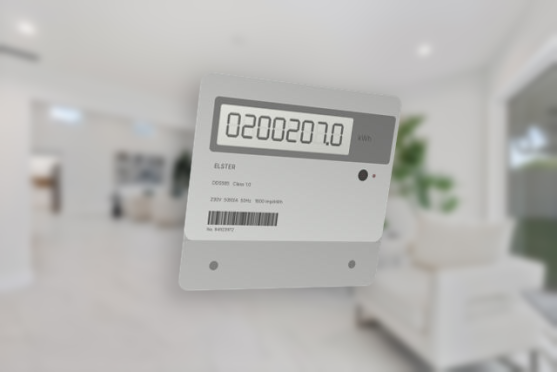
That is **200207.0** kWh
